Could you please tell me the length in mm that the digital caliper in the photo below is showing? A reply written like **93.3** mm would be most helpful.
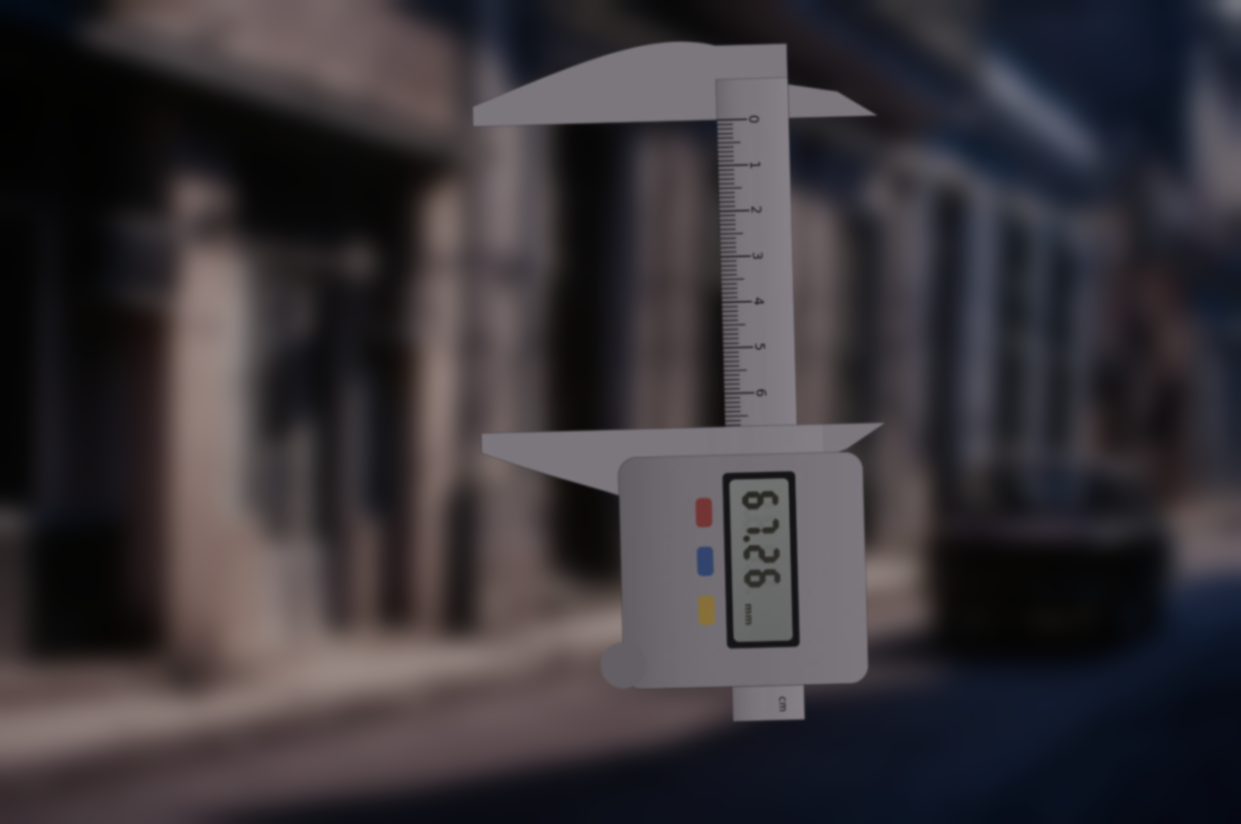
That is **67.26** mm
